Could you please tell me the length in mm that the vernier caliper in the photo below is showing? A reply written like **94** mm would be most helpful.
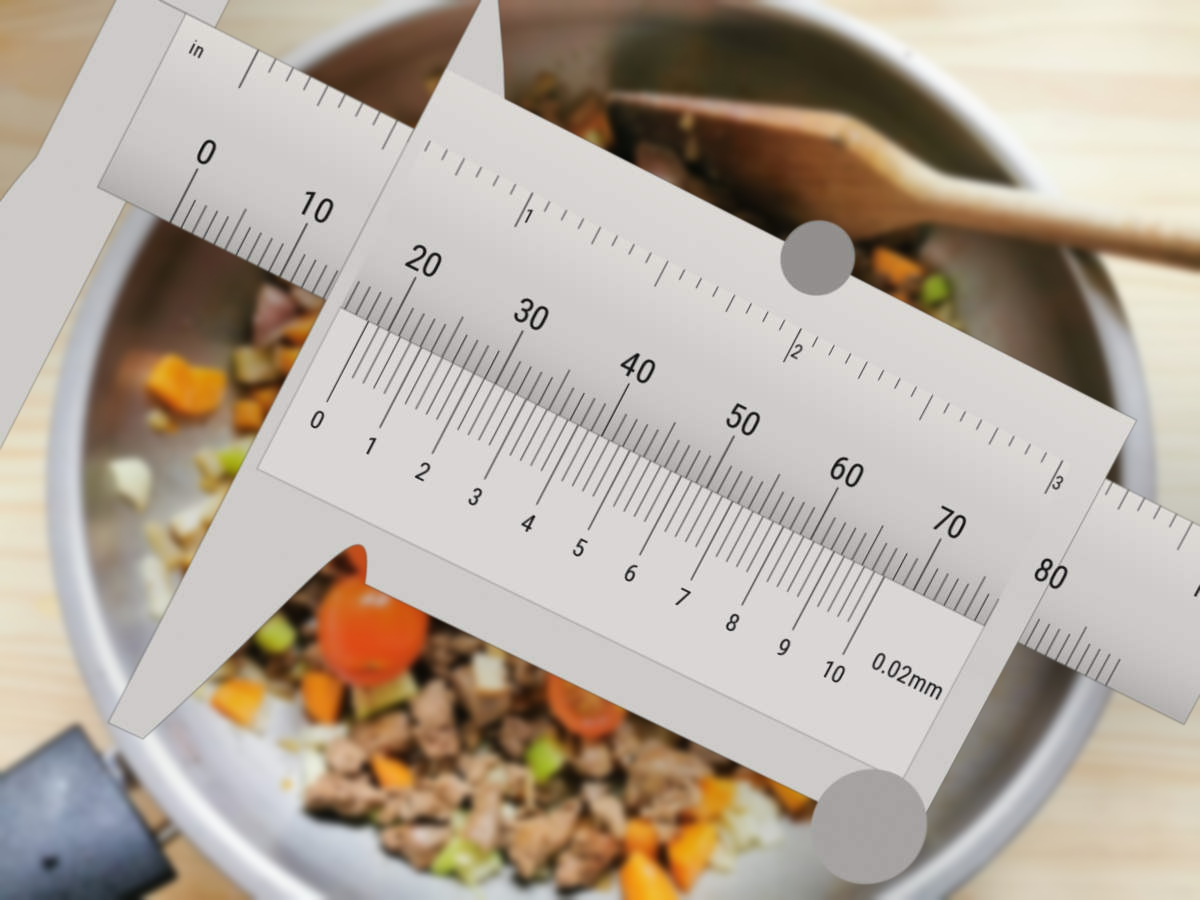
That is **18.2** mm
